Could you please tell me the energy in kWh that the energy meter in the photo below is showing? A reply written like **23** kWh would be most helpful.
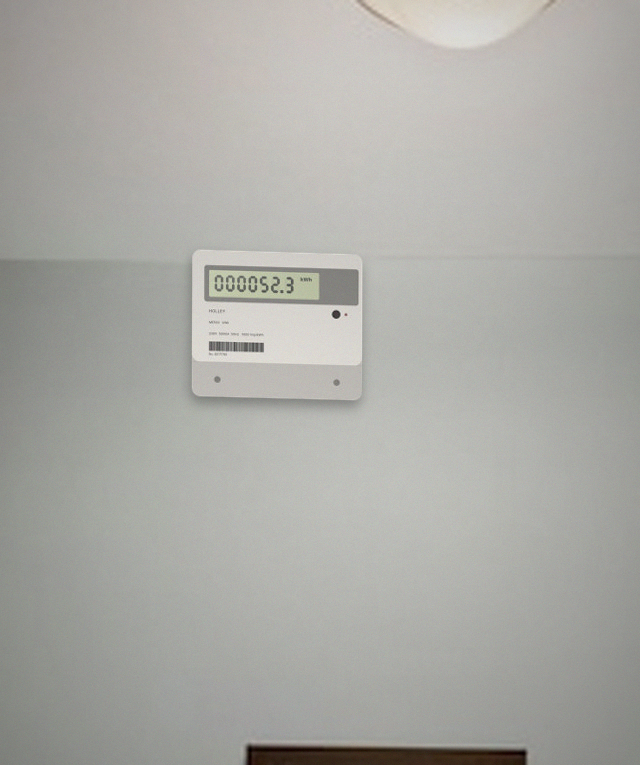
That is **52.3** kWh
